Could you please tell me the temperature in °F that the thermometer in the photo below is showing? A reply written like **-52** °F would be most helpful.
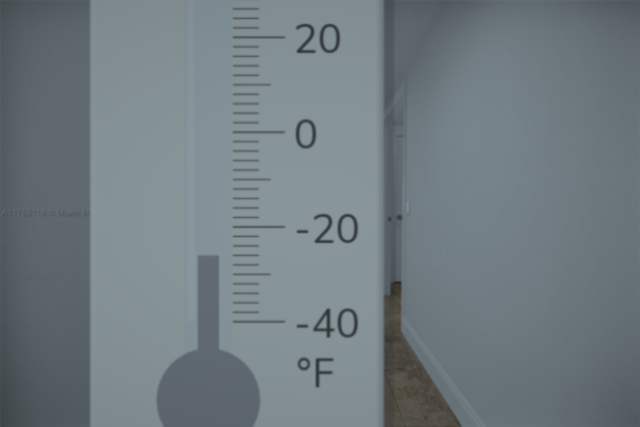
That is **-26** °F
